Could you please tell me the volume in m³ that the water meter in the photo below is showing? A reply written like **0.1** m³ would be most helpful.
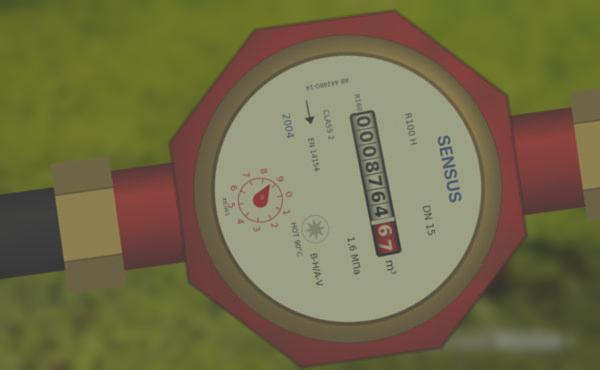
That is **8764.668** m³
